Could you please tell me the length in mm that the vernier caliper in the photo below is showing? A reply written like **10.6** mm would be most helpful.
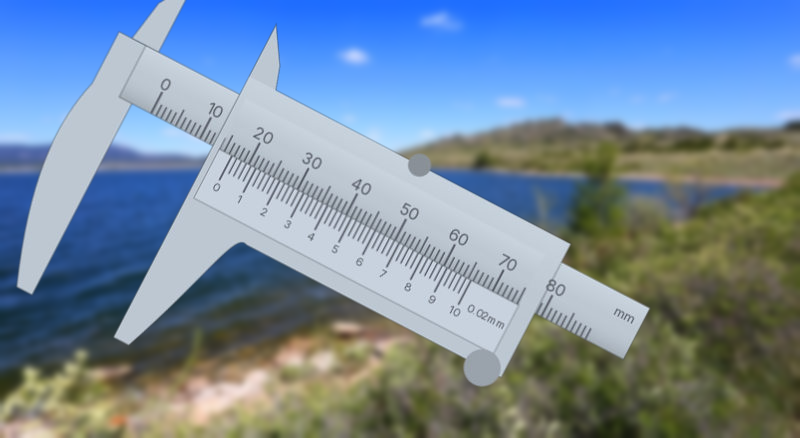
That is **16.6** mm
